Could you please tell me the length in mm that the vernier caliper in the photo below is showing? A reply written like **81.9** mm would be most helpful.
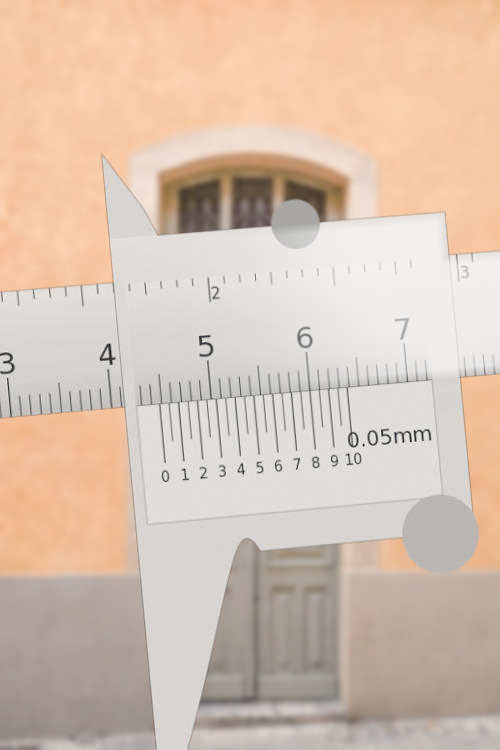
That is **44.8** mm
